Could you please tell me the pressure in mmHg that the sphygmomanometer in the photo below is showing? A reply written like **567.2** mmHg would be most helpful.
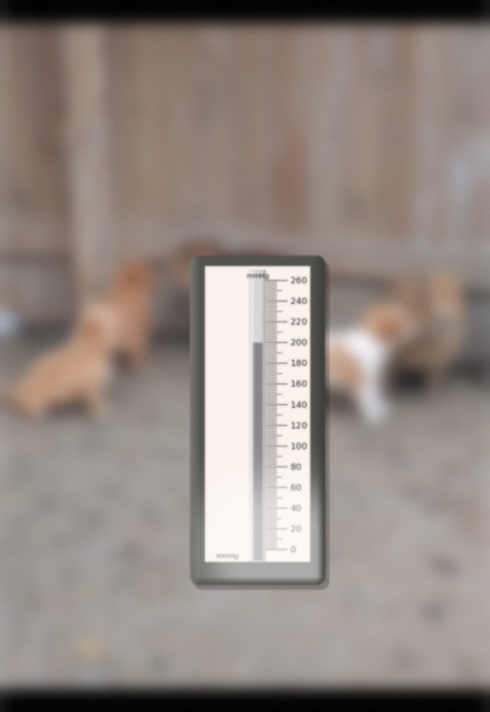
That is **200** mmHg
